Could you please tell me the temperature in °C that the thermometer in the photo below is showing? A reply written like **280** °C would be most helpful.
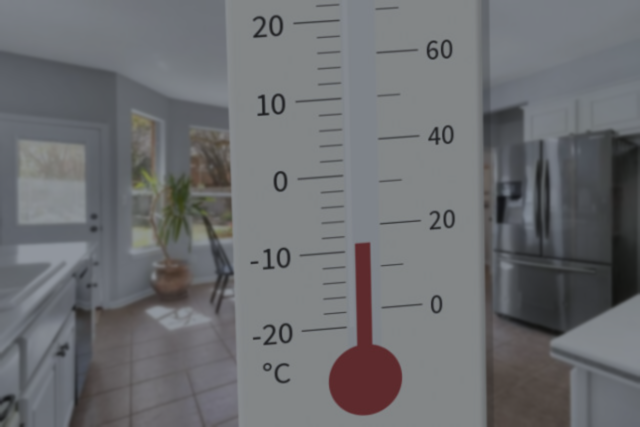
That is **-9** °C
